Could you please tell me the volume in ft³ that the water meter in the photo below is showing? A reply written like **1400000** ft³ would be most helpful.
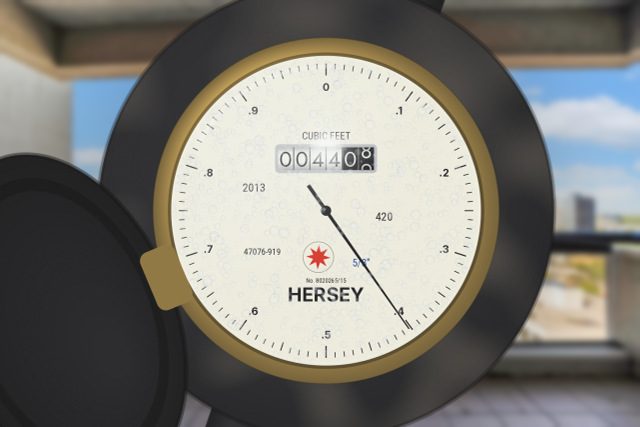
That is **4408.40** ft³
